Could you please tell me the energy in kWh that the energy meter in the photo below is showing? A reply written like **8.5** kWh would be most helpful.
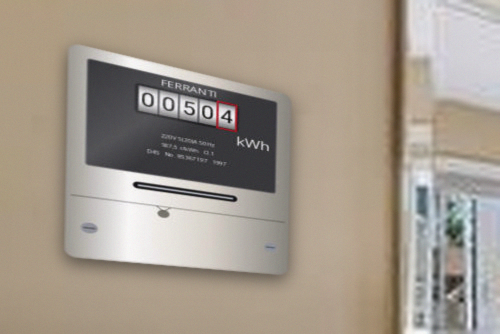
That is **50.4** kWh
